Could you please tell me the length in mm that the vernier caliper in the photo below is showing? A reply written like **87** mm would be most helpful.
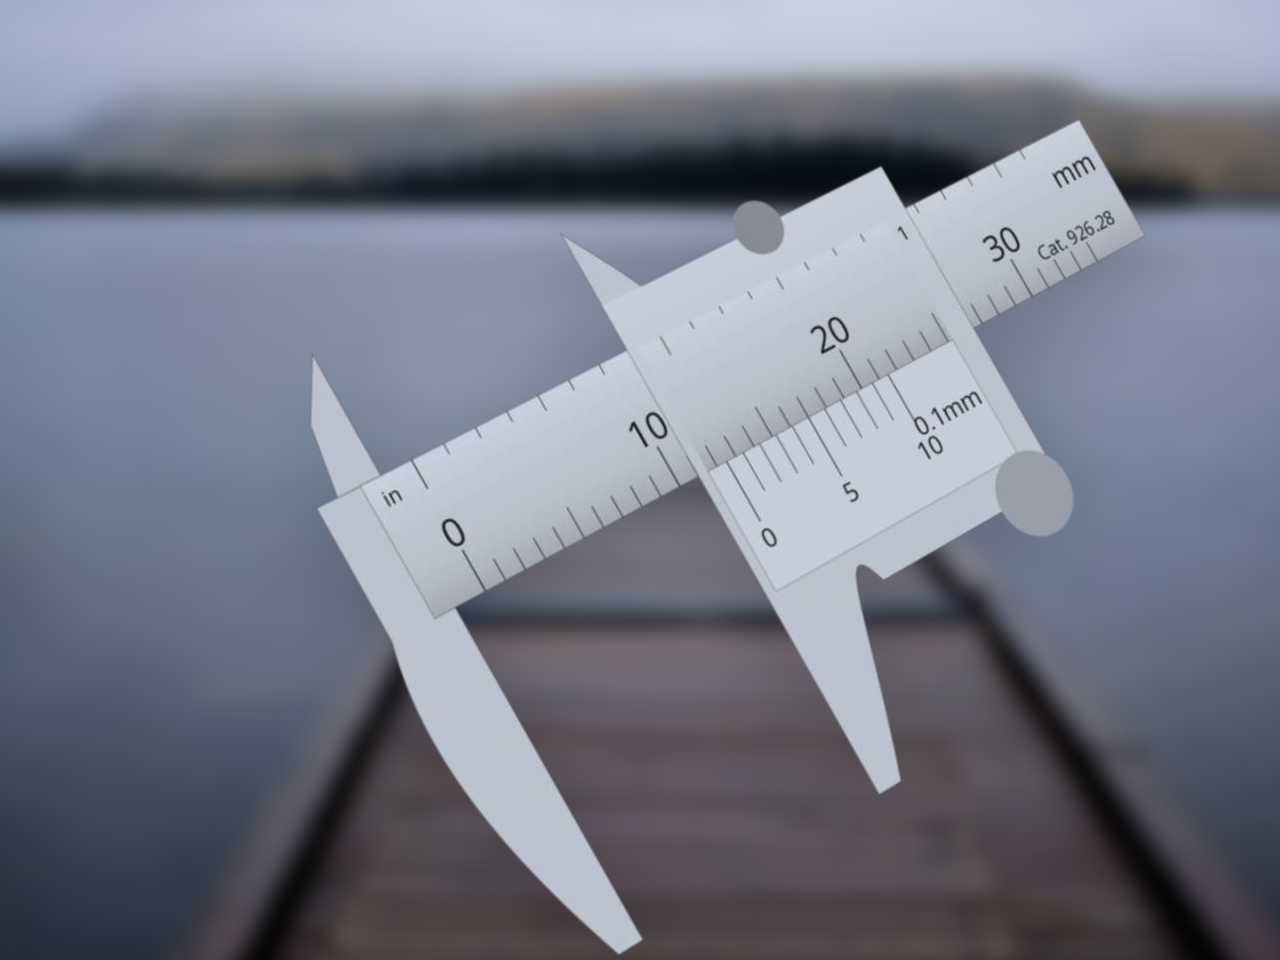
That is **12.5** mm
